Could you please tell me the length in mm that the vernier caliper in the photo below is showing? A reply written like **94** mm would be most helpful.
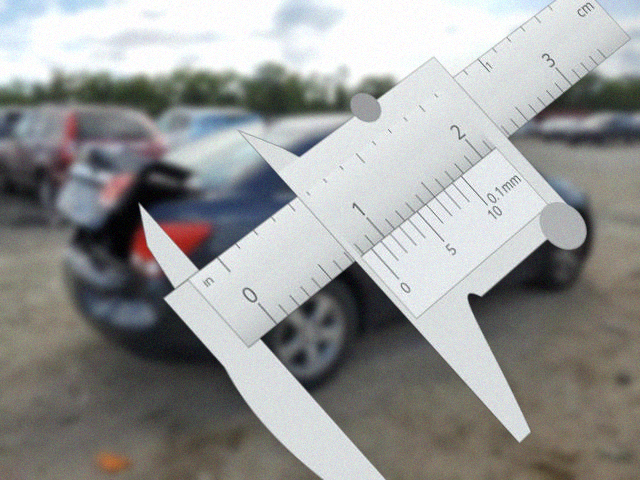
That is **8.7** mm
